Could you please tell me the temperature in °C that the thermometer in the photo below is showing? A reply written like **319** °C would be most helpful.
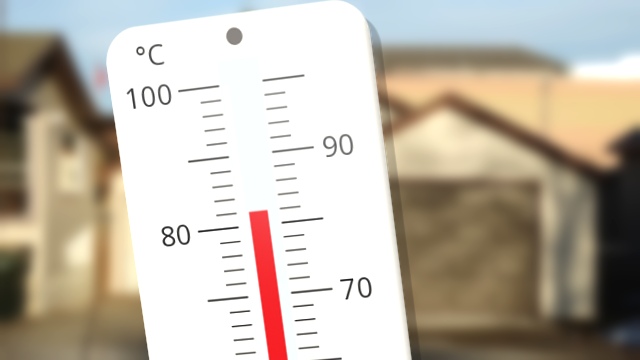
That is **82** °C
